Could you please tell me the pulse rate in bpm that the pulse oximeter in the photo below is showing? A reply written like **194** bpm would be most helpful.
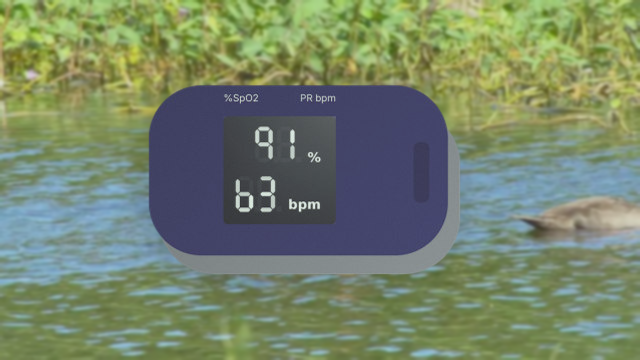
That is **63** bpm
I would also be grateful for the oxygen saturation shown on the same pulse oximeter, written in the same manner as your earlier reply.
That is **91** %
